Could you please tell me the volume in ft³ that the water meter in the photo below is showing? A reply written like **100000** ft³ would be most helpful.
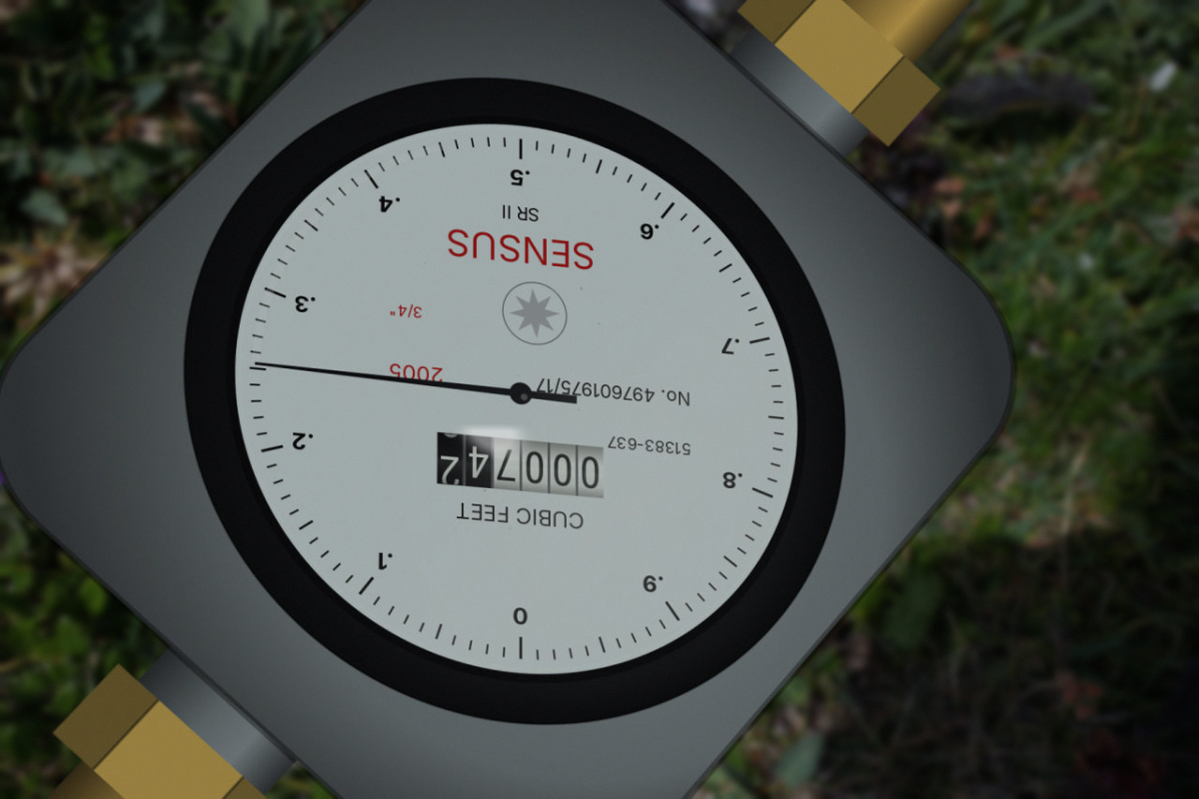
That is **742.25** ft³
